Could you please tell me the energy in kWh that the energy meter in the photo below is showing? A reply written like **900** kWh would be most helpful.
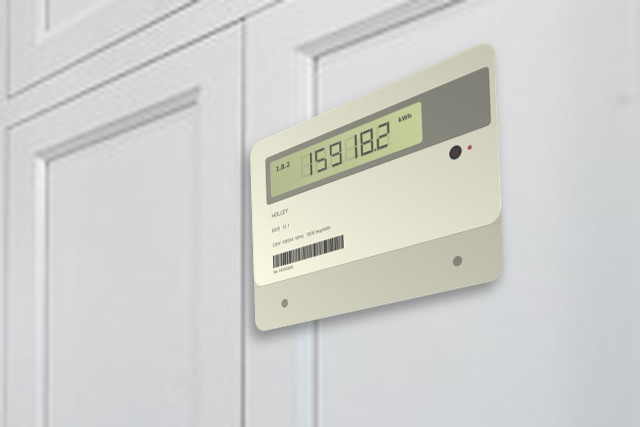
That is **15918.2** kWh
